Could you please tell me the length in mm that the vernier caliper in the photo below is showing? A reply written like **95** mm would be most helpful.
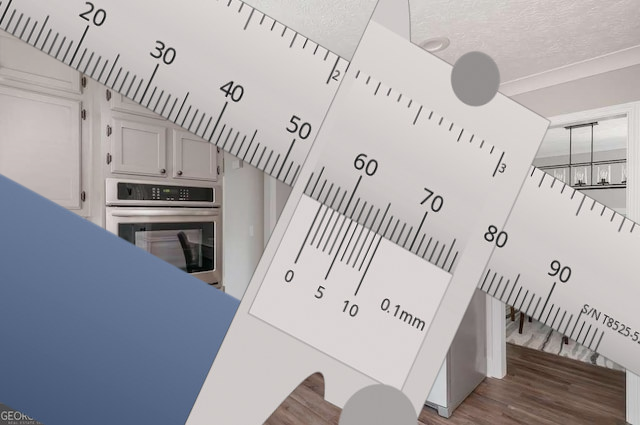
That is **56.8** mm
